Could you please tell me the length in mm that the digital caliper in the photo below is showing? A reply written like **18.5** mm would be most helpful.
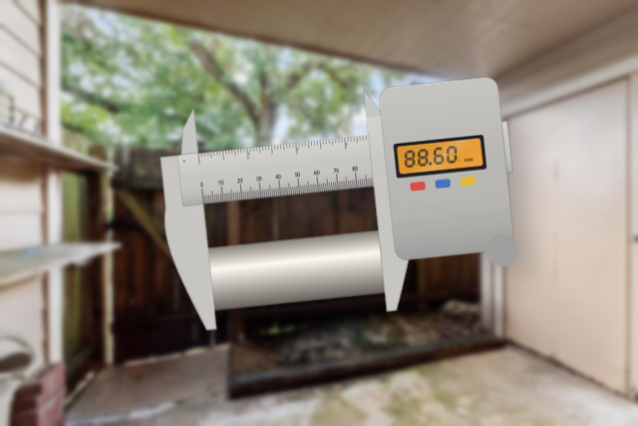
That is **88.60** mm
